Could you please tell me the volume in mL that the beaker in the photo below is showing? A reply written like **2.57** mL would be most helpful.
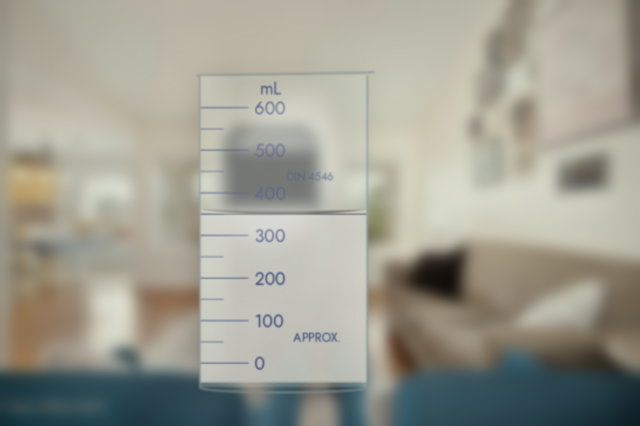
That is **350** mL
